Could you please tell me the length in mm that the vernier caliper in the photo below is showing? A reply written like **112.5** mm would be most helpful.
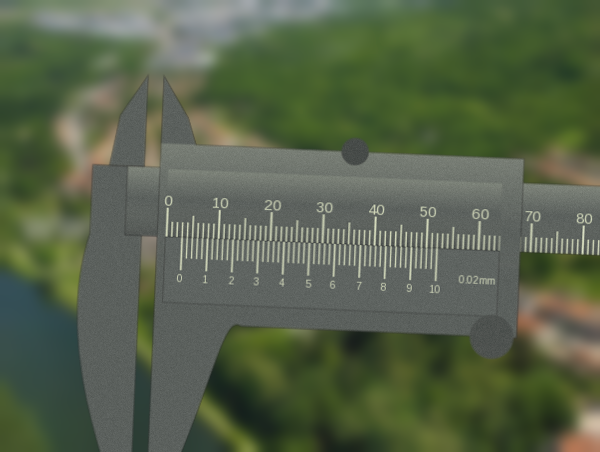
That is **3.0** mm
